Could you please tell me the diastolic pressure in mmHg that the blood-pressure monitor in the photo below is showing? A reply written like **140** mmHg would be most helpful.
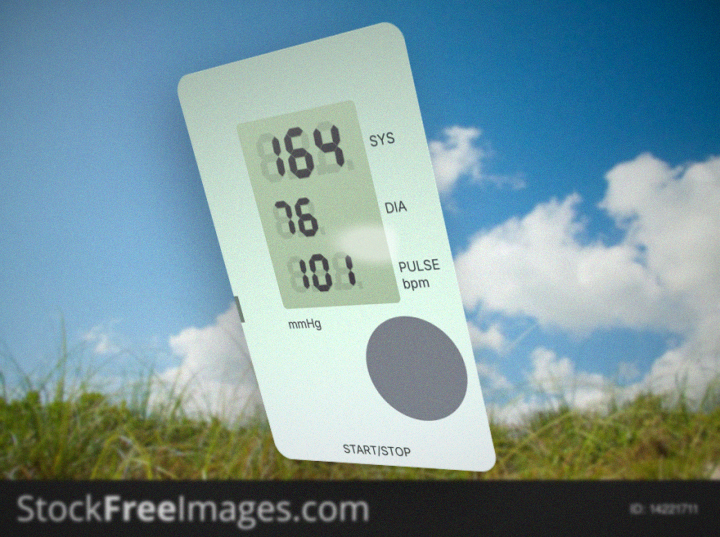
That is **76** mmHg
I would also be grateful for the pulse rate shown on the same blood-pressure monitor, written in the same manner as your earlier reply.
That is **101** bpm
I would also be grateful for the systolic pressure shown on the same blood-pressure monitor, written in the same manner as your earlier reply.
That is **164** mmHg
